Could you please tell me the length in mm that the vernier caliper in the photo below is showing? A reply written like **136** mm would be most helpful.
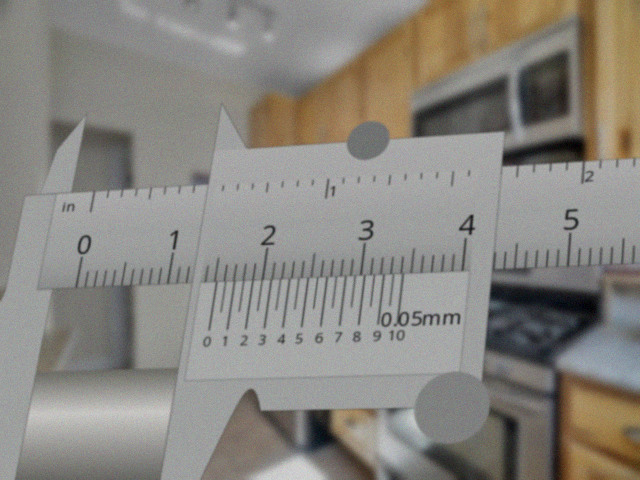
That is **15.2** mm
